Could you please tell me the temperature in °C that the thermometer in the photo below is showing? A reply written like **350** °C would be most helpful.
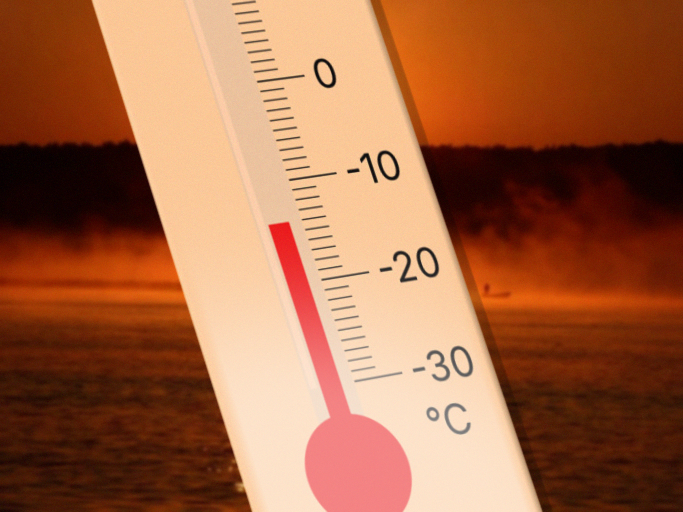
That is **-14** °C
